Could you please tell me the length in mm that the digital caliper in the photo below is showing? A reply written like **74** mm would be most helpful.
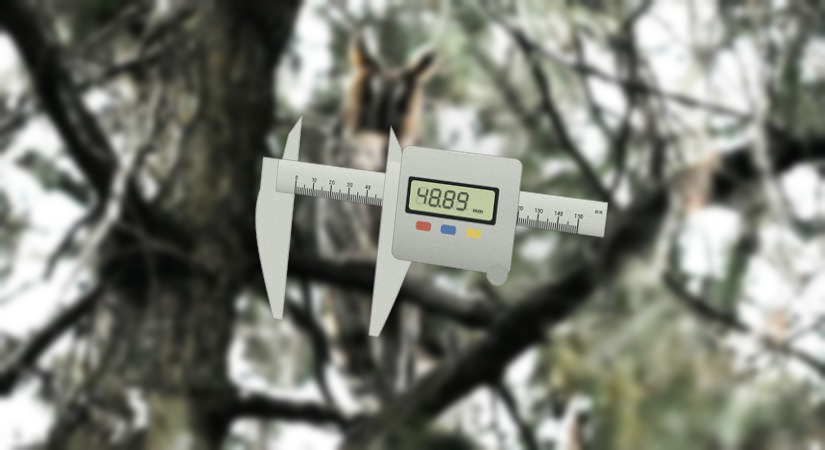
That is **48.89** mm
